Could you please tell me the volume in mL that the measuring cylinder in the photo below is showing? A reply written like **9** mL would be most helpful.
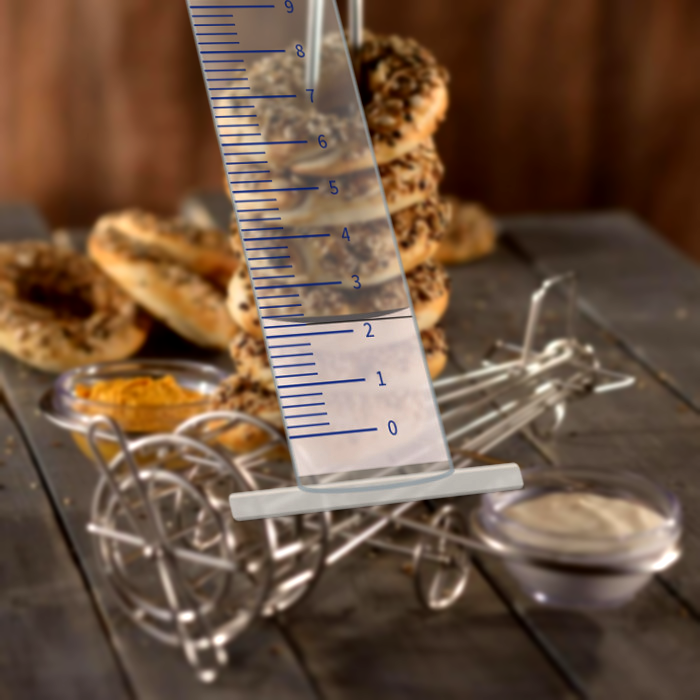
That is **2.2** mL
